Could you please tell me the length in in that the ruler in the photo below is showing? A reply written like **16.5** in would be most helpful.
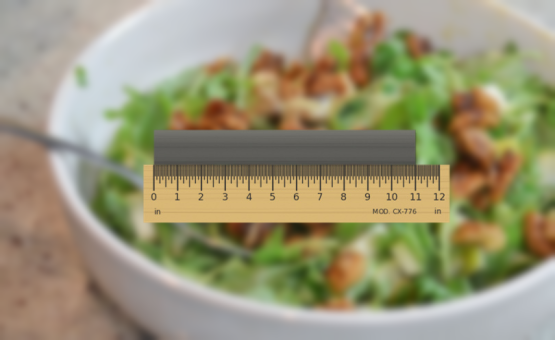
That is **11** in
